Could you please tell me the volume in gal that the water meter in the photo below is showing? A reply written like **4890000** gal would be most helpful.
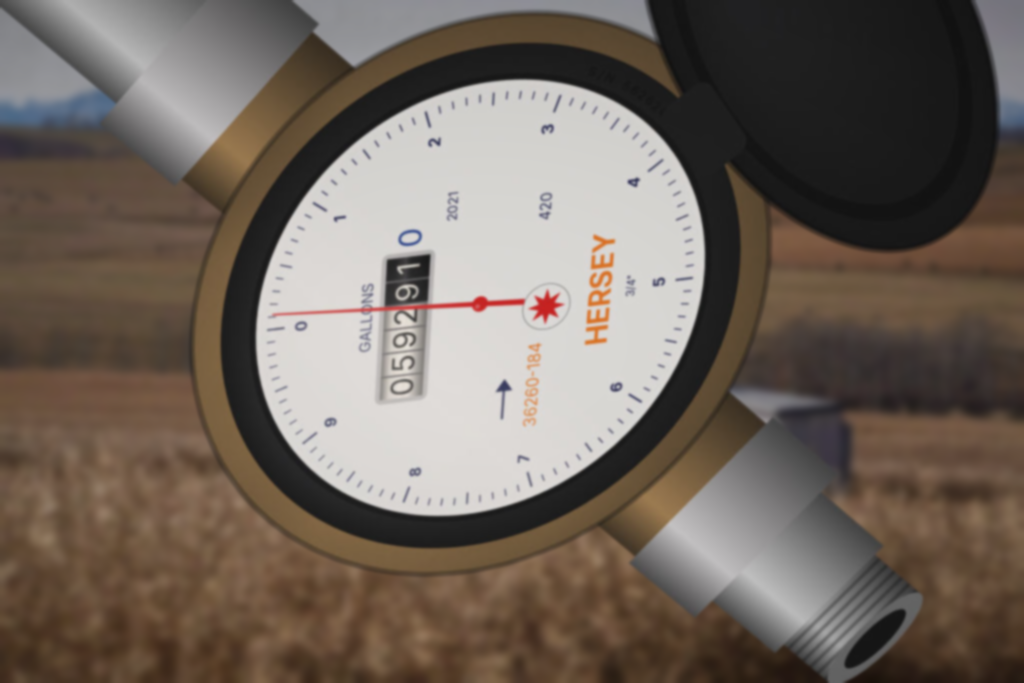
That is **592910.1** gal
